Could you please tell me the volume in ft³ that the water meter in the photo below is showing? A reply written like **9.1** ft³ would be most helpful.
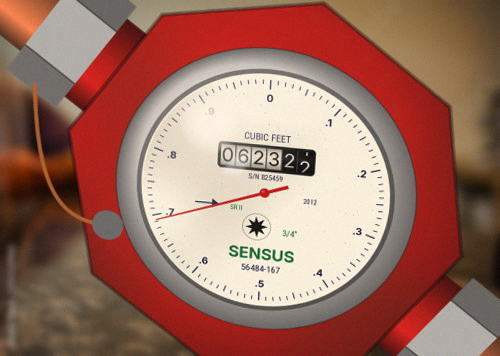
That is **62321.69** ft³
